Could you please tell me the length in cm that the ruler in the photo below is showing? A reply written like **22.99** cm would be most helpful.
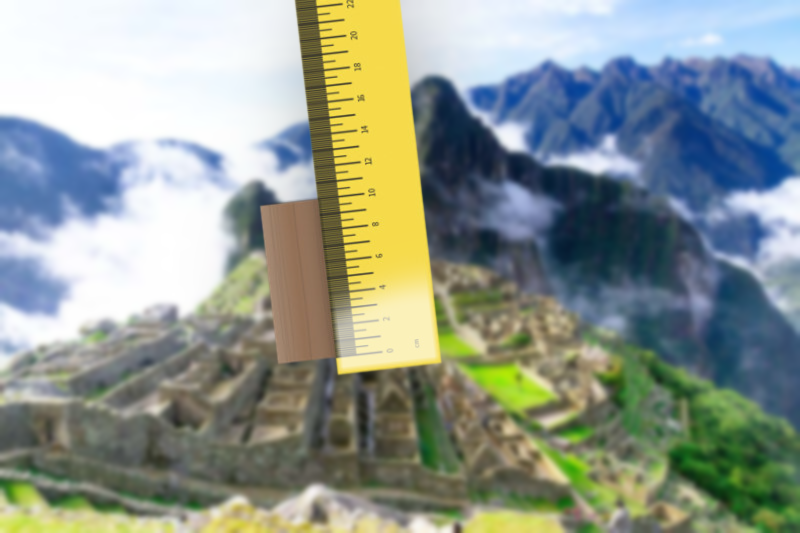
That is **10** cm
